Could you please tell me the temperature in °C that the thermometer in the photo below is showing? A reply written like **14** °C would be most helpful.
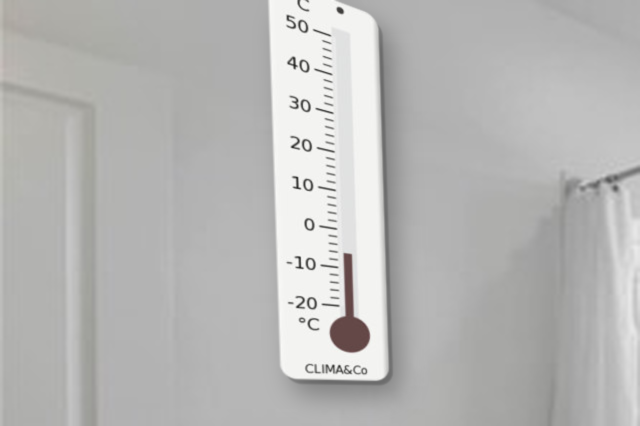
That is **-6** °C
